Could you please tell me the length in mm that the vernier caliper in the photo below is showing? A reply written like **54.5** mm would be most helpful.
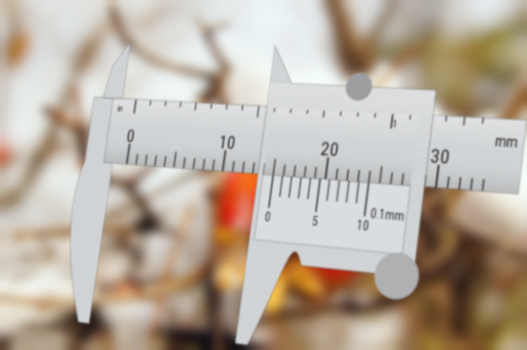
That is **15.0** mm
